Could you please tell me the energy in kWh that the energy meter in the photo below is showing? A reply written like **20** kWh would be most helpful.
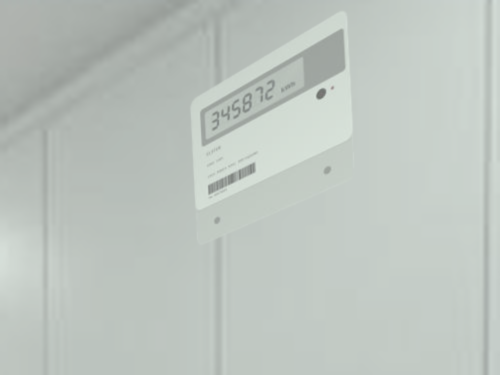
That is **345872** kWh
